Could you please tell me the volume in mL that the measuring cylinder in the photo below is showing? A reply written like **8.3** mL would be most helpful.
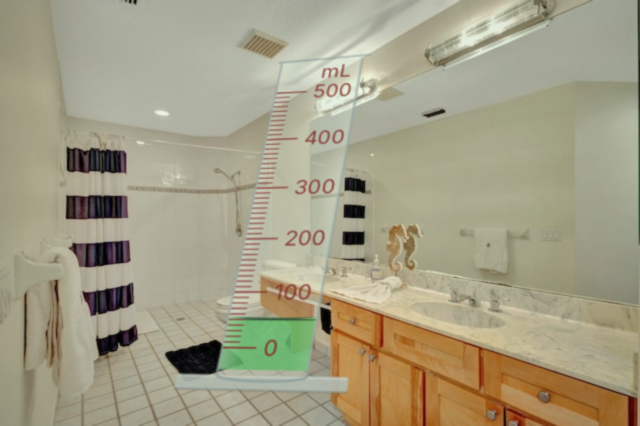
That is **50** mL
